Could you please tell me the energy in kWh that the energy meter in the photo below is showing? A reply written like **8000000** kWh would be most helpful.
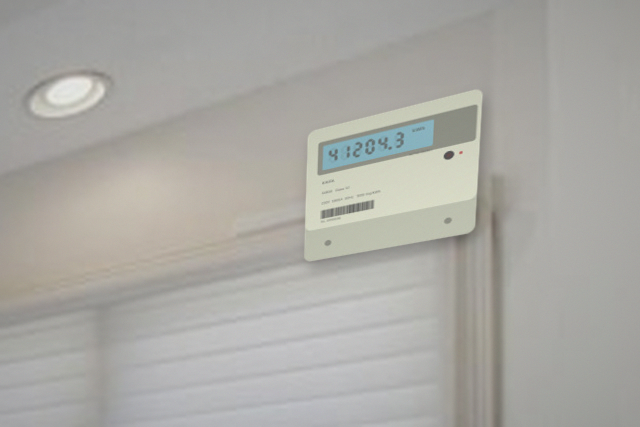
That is **41204.3** kWh
